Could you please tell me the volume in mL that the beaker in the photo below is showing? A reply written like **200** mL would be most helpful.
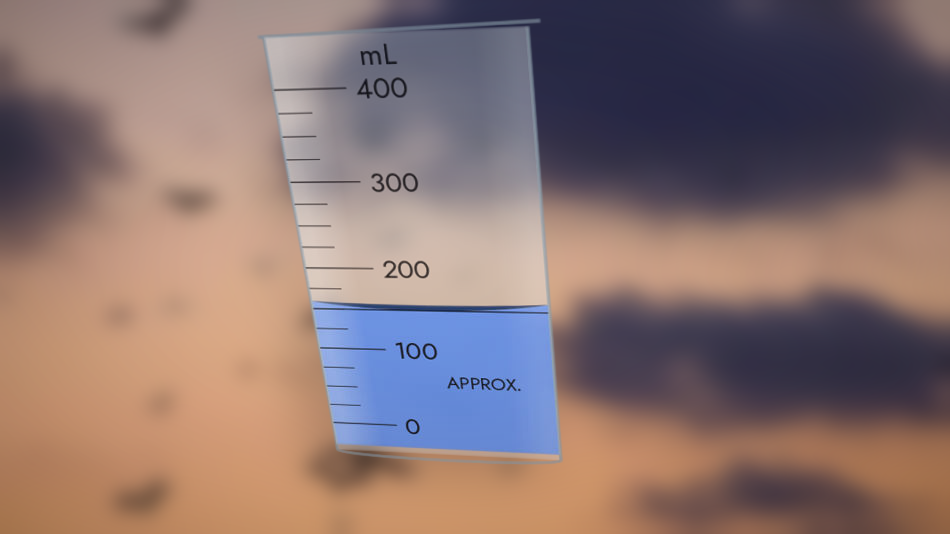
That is **150** mL
